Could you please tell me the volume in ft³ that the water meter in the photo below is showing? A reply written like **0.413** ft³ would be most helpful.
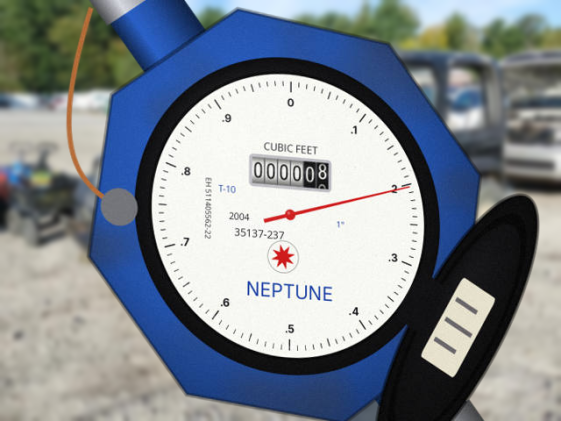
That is **8.20** ft³
